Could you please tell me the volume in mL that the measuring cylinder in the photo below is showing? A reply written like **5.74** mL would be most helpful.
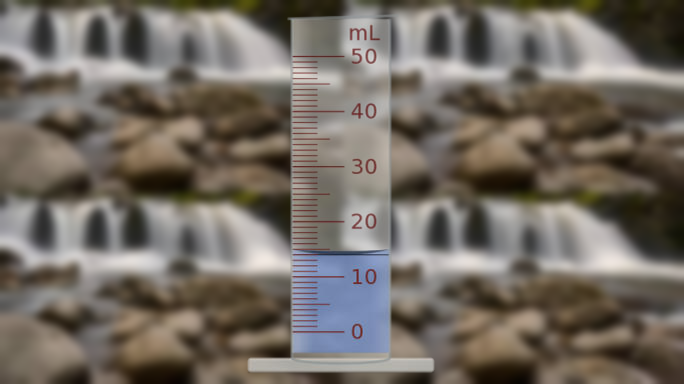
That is **14** mL
